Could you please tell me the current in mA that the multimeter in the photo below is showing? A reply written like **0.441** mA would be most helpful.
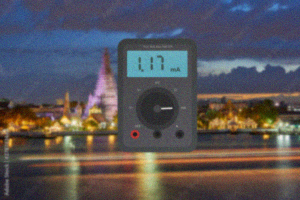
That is **1.17** mA
